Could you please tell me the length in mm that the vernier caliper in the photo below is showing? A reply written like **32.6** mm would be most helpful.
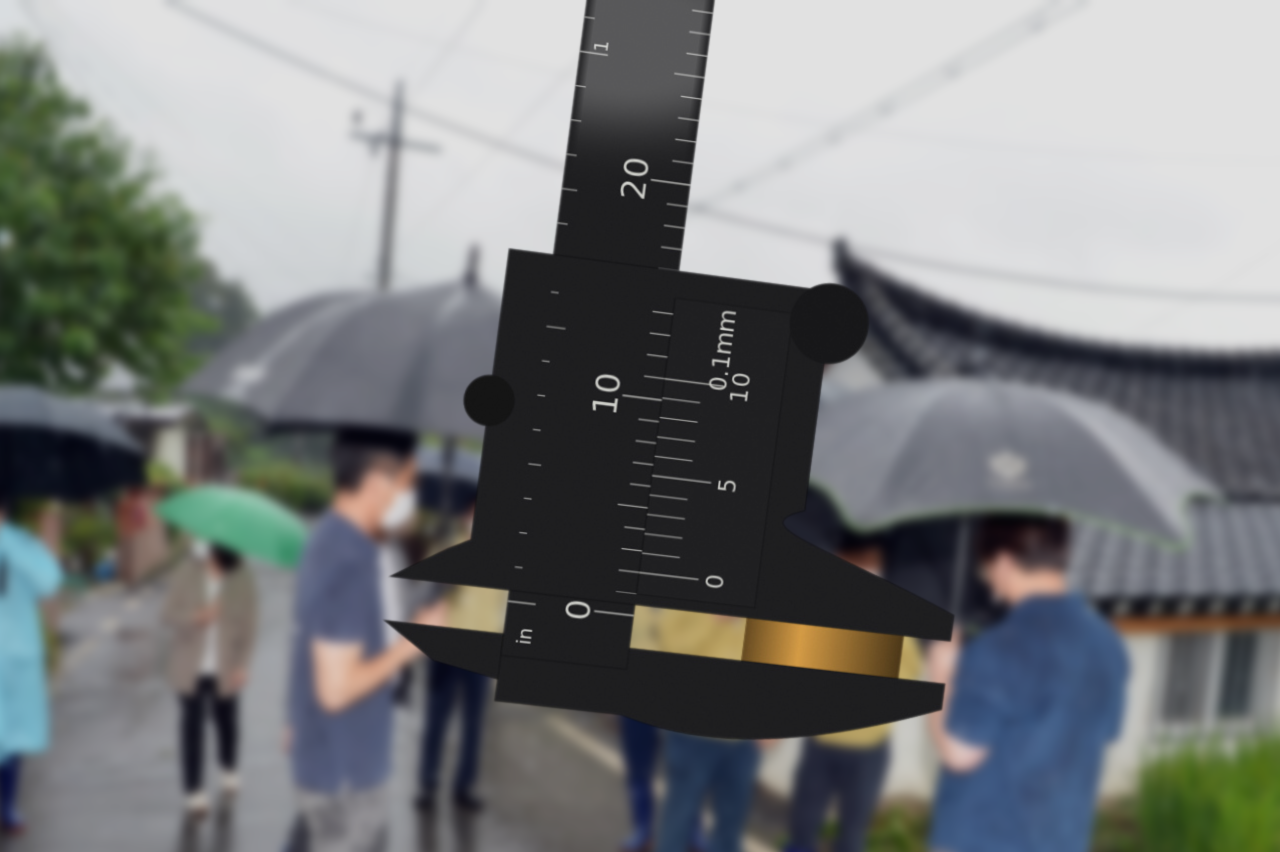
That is **2.0** mm
